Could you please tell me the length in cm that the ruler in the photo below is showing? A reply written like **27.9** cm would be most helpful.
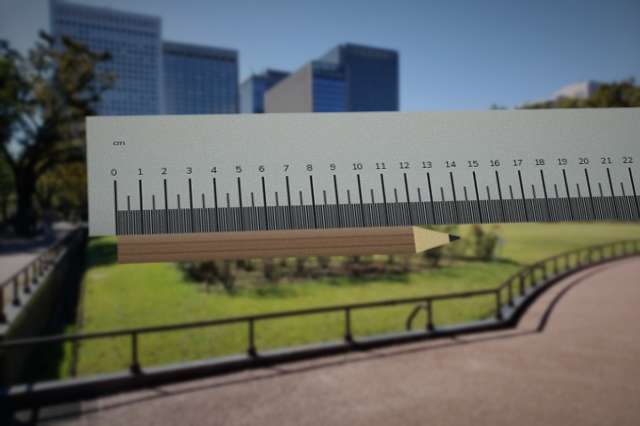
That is **14** cm
